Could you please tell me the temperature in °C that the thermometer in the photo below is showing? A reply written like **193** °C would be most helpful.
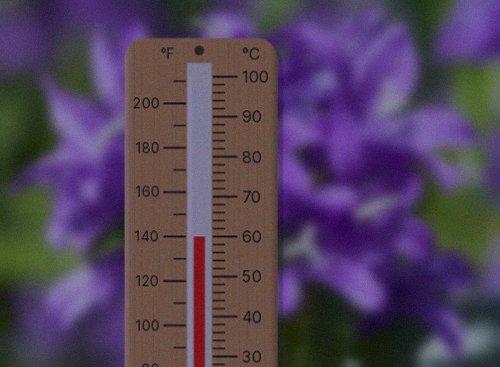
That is **60** °C
